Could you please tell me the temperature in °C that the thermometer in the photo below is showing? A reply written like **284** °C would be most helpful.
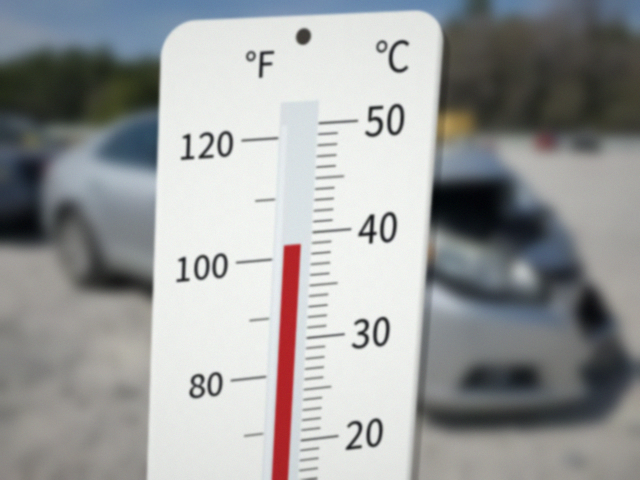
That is **39** °C
